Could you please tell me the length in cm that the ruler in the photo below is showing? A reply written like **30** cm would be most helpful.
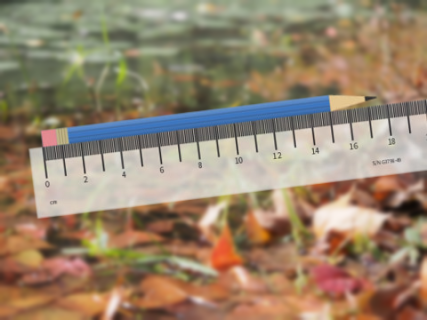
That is **17.5** cm
